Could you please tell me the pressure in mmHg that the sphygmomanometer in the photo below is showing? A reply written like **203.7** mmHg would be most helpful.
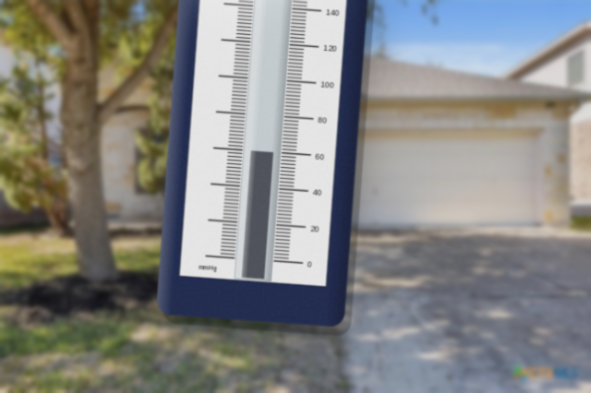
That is **60** mmHg
